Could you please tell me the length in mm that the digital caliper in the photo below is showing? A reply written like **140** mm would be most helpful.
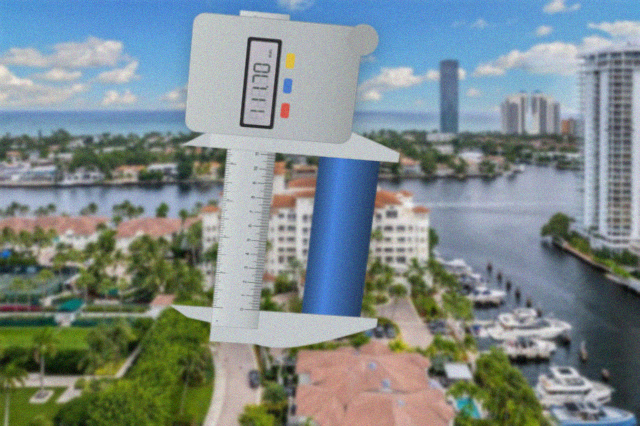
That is **111.70** mm
